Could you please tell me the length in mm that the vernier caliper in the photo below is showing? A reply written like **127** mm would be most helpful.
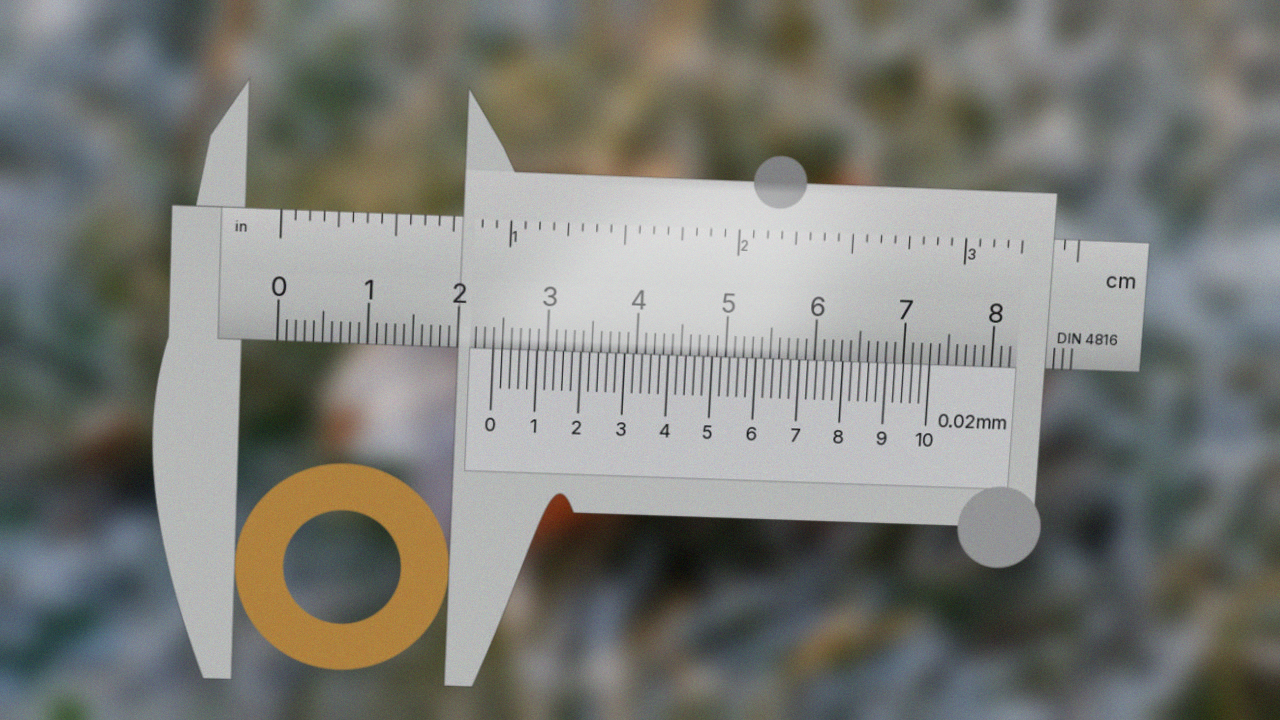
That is **24.0** mm
